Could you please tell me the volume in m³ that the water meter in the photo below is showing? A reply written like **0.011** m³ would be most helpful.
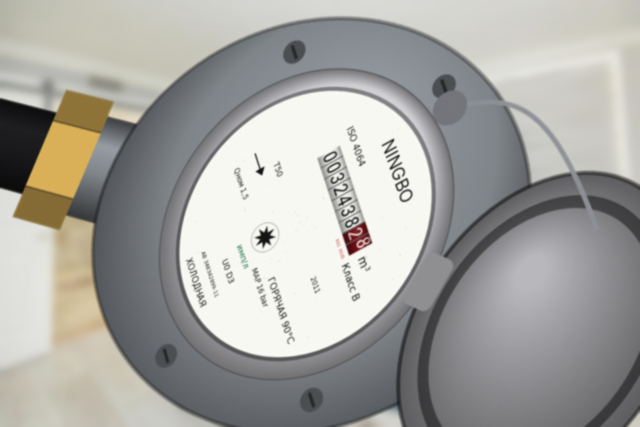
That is **32438.28** m³
